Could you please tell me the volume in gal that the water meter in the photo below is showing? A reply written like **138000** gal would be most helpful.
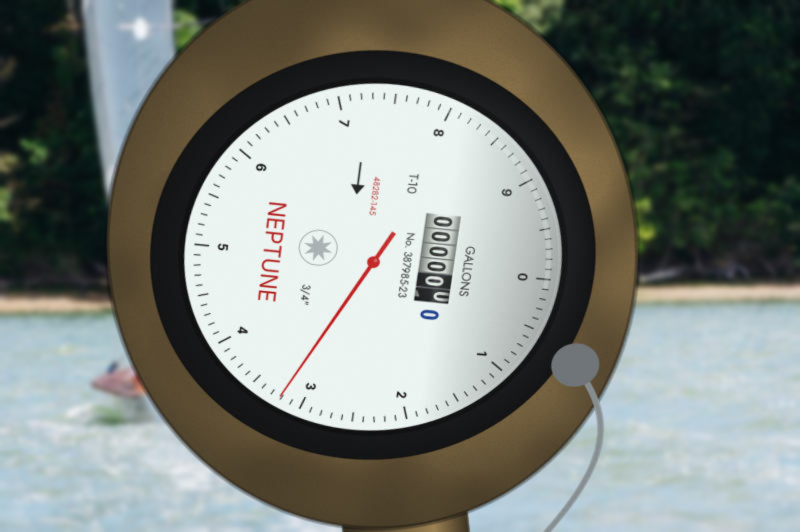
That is **3.2** gal
